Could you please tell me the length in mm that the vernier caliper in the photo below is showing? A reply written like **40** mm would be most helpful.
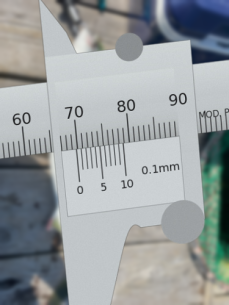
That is **69.8** mm
